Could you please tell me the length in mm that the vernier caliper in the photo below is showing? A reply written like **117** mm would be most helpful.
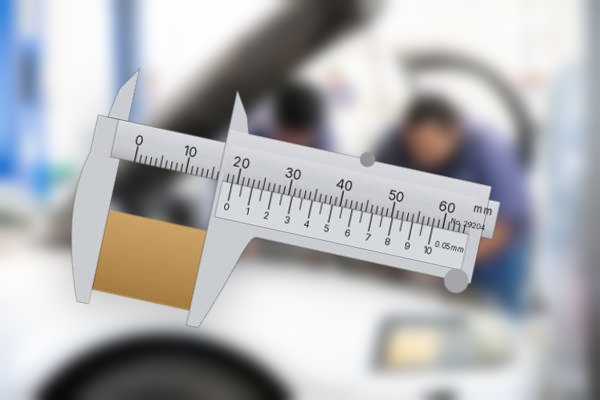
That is **19.0** mm
